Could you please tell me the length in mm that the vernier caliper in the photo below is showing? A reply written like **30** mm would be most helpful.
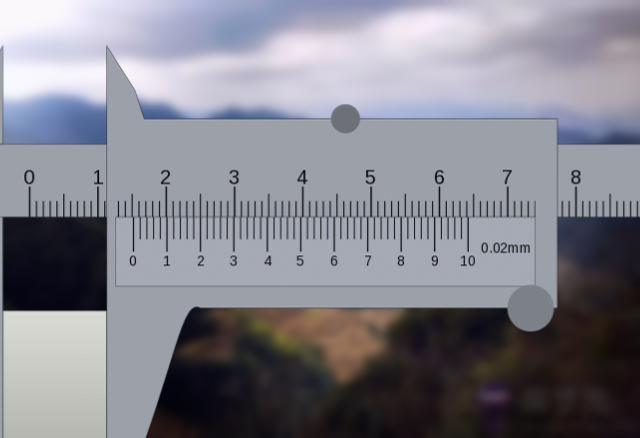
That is **15.2** mm
